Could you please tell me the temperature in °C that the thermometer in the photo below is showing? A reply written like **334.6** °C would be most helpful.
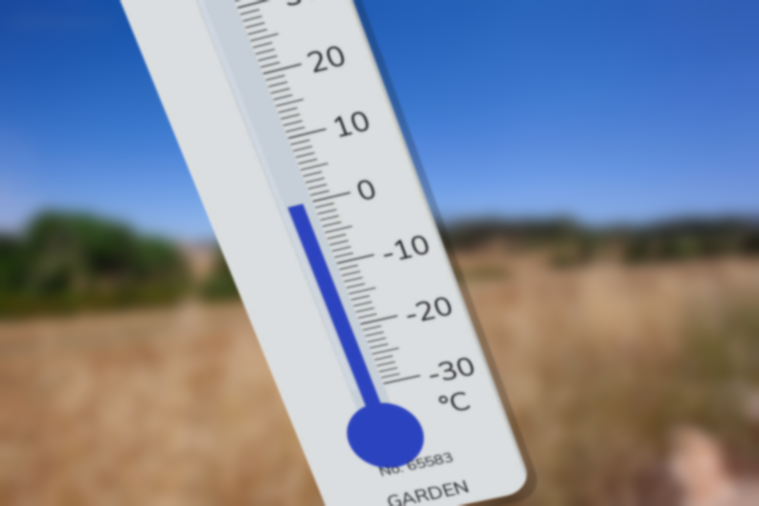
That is **0** °C
